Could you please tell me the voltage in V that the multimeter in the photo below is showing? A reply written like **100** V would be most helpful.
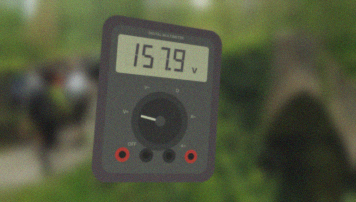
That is **157.9** V
